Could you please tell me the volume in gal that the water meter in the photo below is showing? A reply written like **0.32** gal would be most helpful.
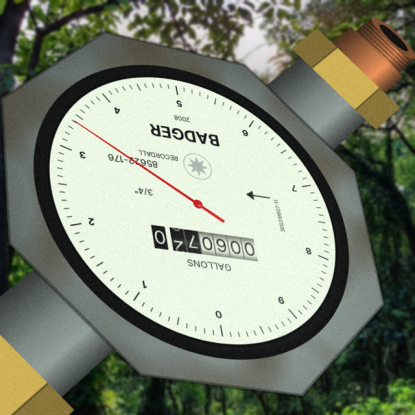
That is **60723.4** gal
